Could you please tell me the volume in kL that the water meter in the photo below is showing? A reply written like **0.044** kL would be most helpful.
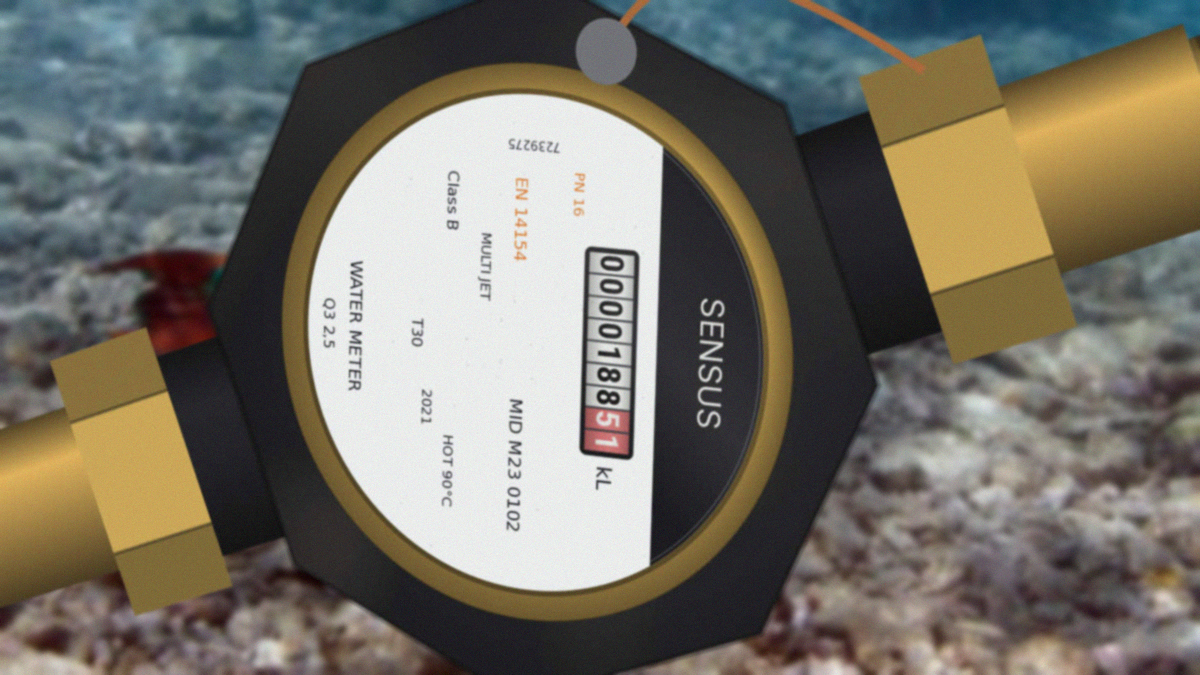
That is **188.51** kL
